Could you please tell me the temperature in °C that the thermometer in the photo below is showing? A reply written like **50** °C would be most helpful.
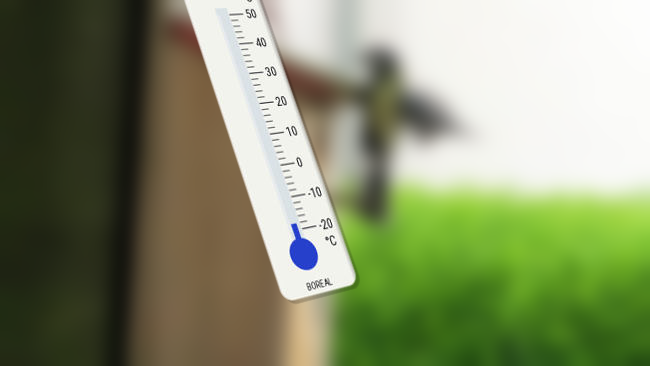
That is **-18** °C
